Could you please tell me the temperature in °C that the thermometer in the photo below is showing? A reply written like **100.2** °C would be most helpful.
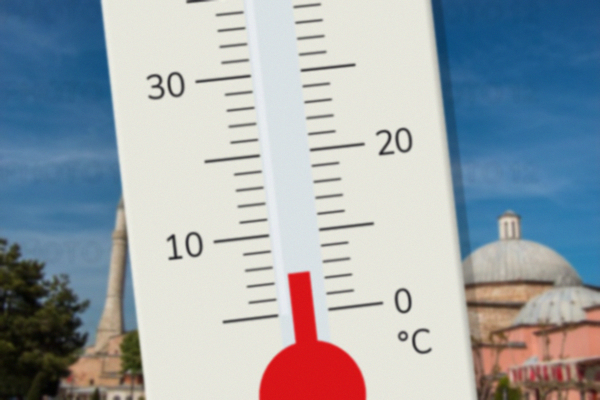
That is **5** °C
